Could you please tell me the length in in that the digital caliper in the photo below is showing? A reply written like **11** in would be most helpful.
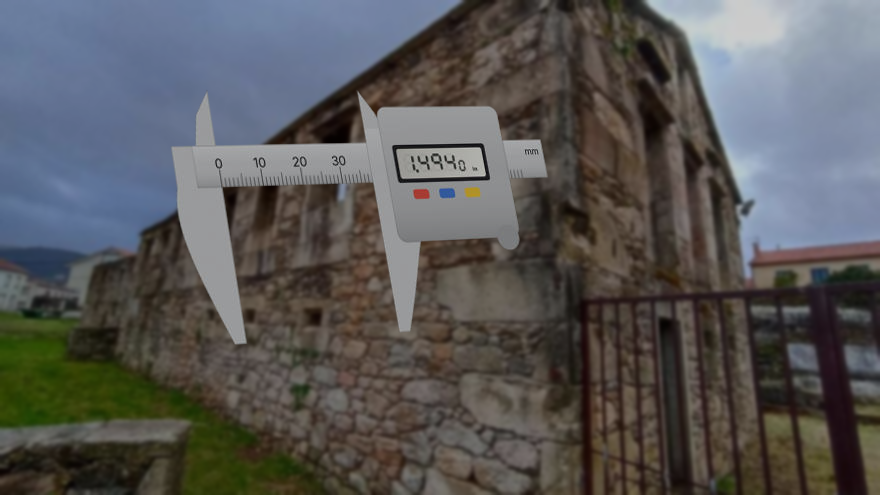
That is **1.4940** in
